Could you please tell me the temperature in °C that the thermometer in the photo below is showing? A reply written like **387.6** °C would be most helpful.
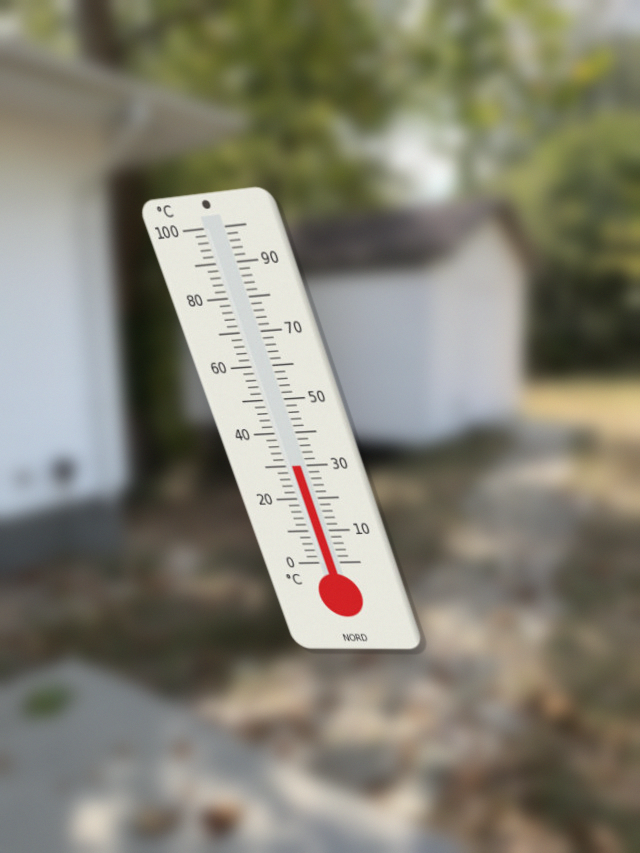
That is **30** °C
